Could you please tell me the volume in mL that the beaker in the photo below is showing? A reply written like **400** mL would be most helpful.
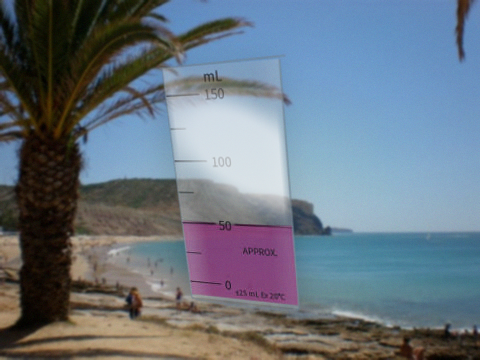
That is **50** mL
